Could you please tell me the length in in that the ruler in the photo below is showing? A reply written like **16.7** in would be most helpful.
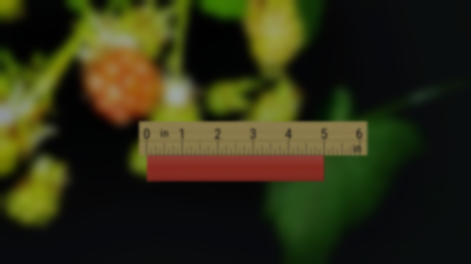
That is **5** in
